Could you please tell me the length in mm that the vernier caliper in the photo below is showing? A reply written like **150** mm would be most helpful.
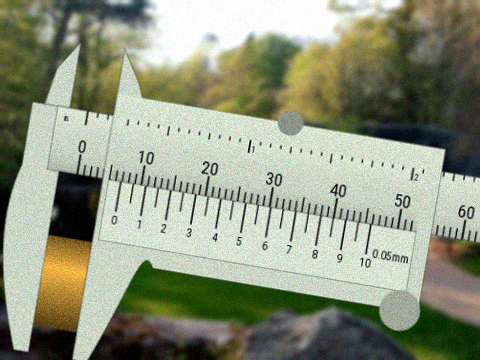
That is **6.8** mm
